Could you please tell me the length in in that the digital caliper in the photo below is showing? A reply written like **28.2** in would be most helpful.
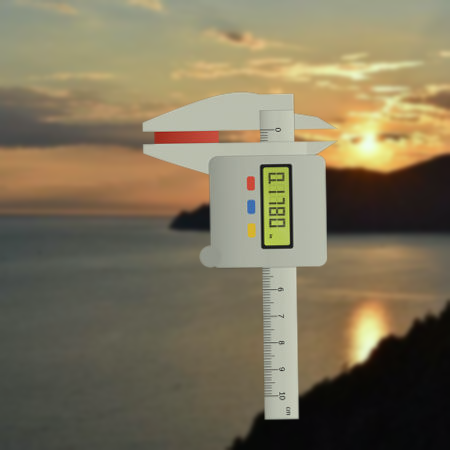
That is **0.1780** in
